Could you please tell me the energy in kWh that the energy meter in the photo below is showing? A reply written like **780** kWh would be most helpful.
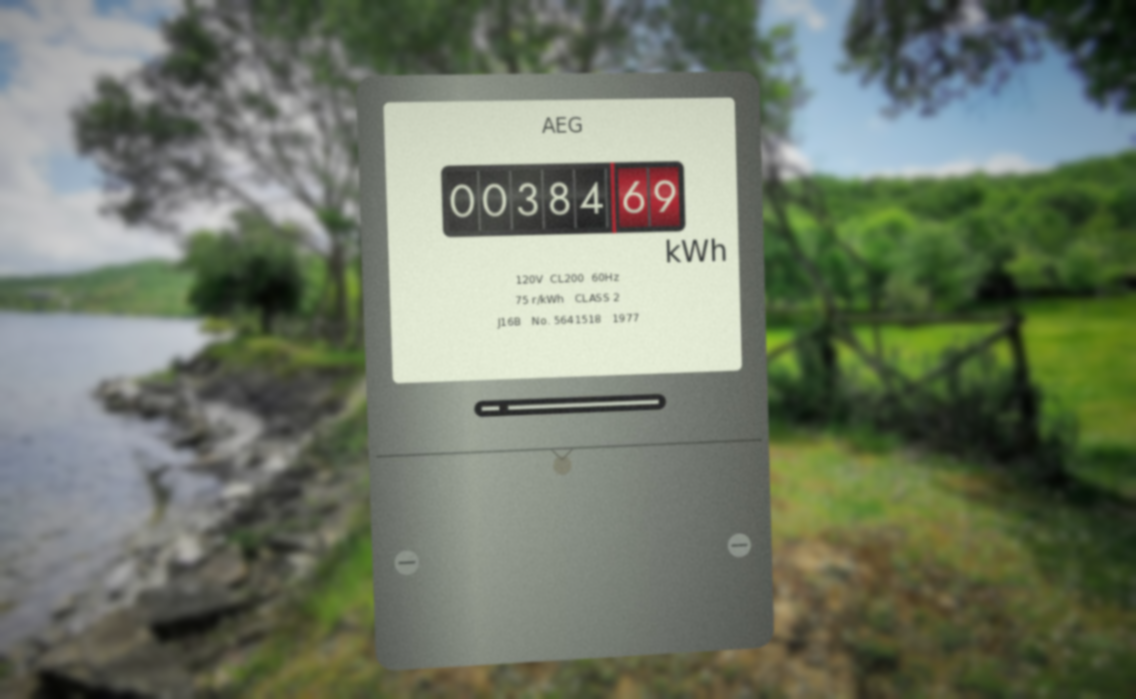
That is **384.69** kWh
